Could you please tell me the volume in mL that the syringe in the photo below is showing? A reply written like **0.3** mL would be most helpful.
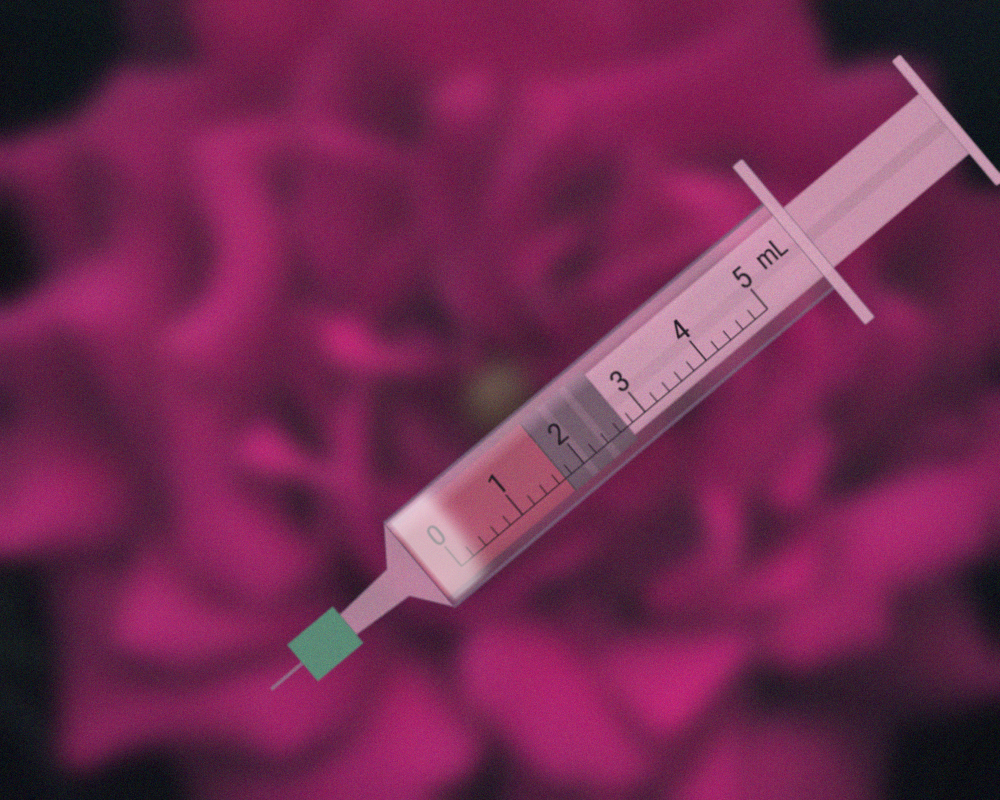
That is **1.7** mL
